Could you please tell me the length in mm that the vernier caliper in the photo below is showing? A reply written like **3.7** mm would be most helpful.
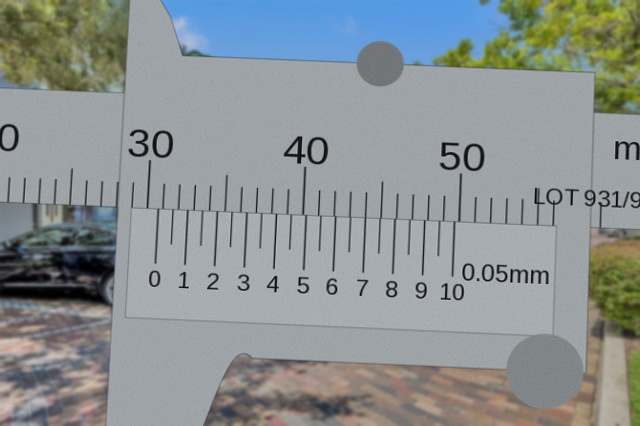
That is **30.7** mm
